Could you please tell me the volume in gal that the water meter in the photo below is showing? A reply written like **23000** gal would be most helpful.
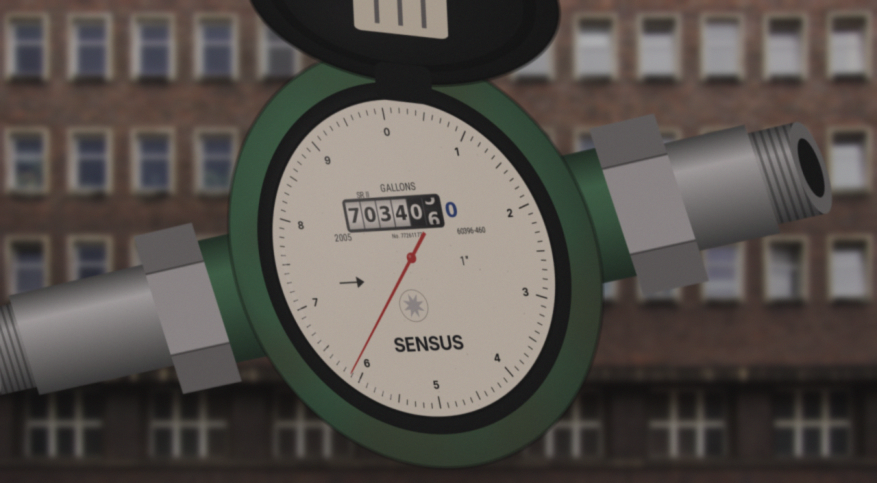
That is **7034056.1** gal
